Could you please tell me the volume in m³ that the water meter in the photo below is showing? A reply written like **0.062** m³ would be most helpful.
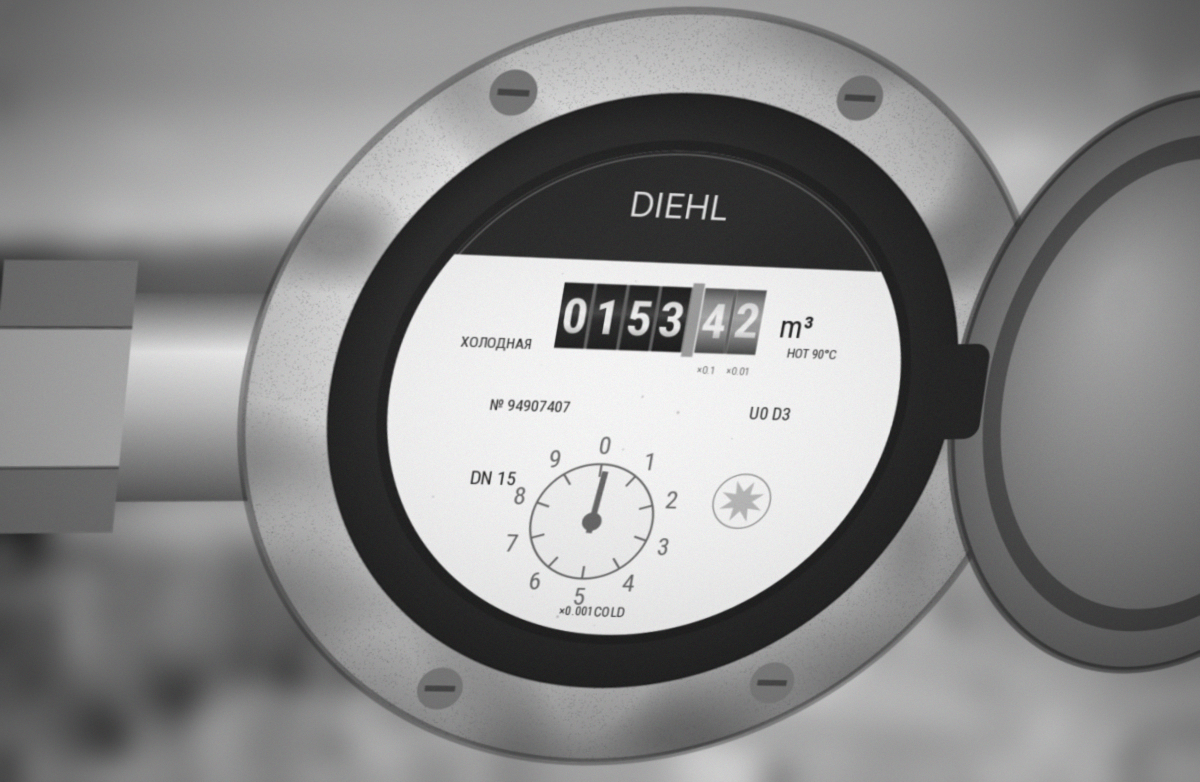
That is **153.420** m³
